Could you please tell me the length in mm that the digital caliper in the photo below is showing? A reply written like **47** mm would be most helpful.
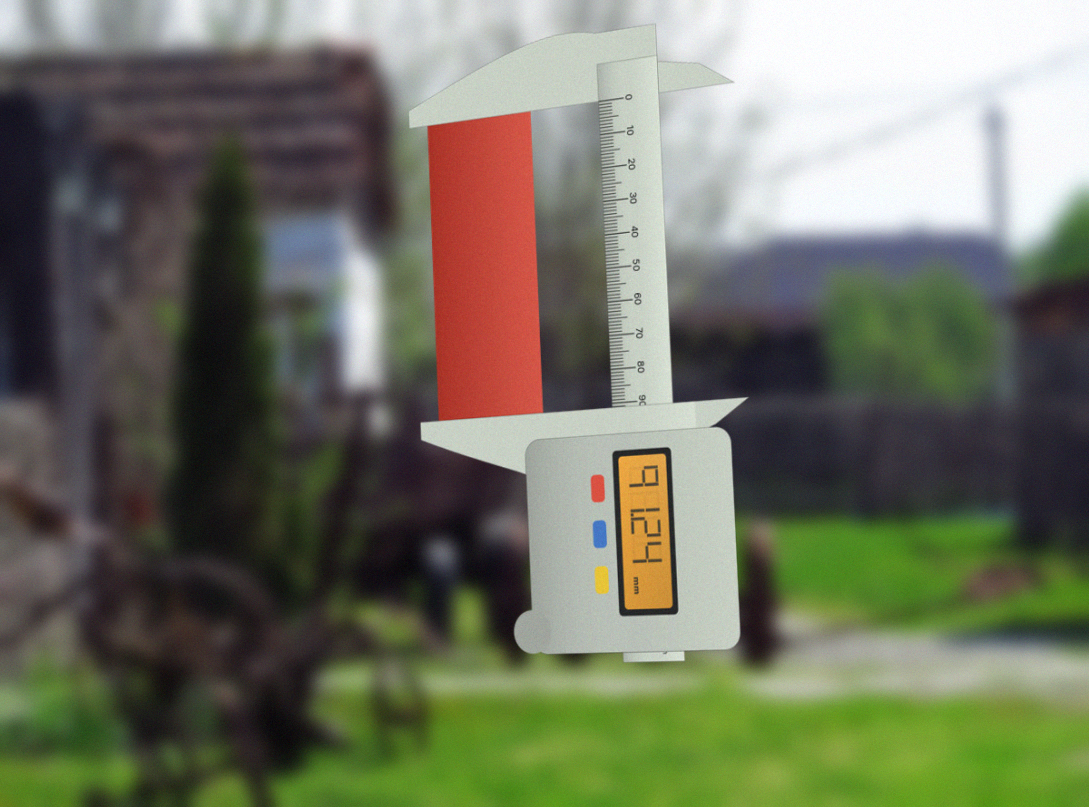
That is **91.24** mm
